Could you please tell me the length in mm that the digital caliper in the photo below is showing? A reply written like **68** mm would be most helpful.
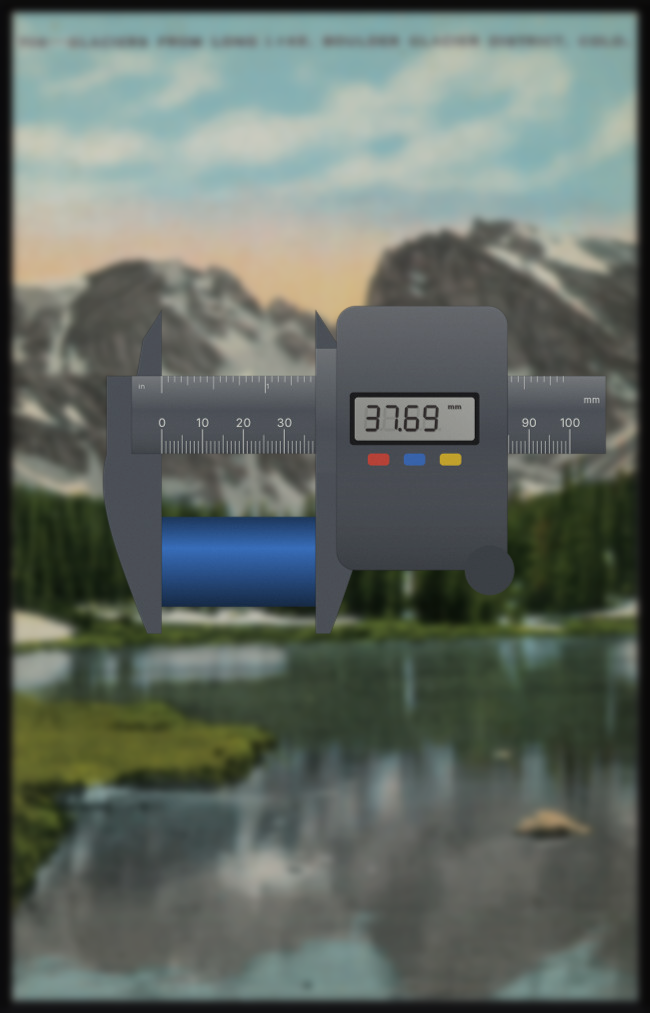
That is **37.69** mm
